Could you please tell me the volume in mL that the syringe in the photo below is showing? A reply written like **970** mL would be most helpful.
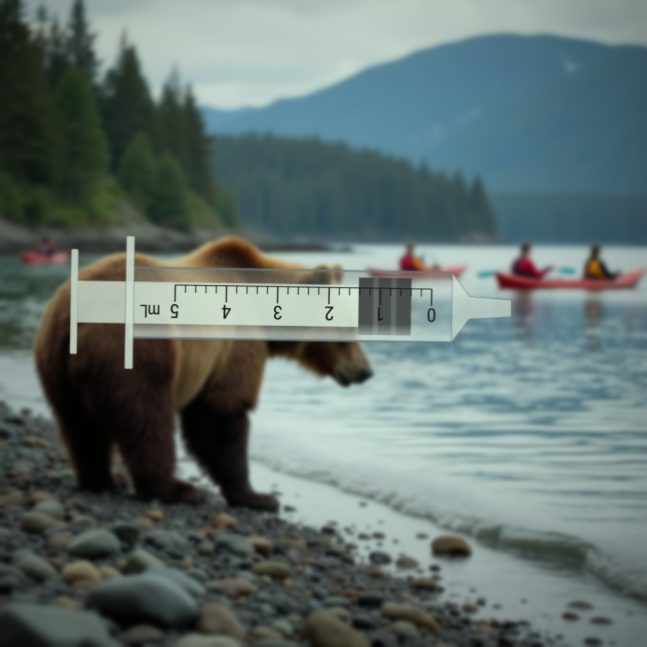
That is **0.4** mL
